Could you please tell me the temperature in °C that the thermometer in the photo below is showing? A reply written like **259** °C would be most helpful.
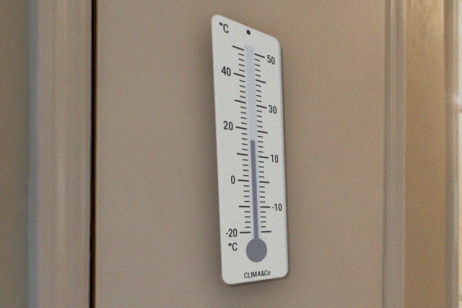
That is **16** °C
